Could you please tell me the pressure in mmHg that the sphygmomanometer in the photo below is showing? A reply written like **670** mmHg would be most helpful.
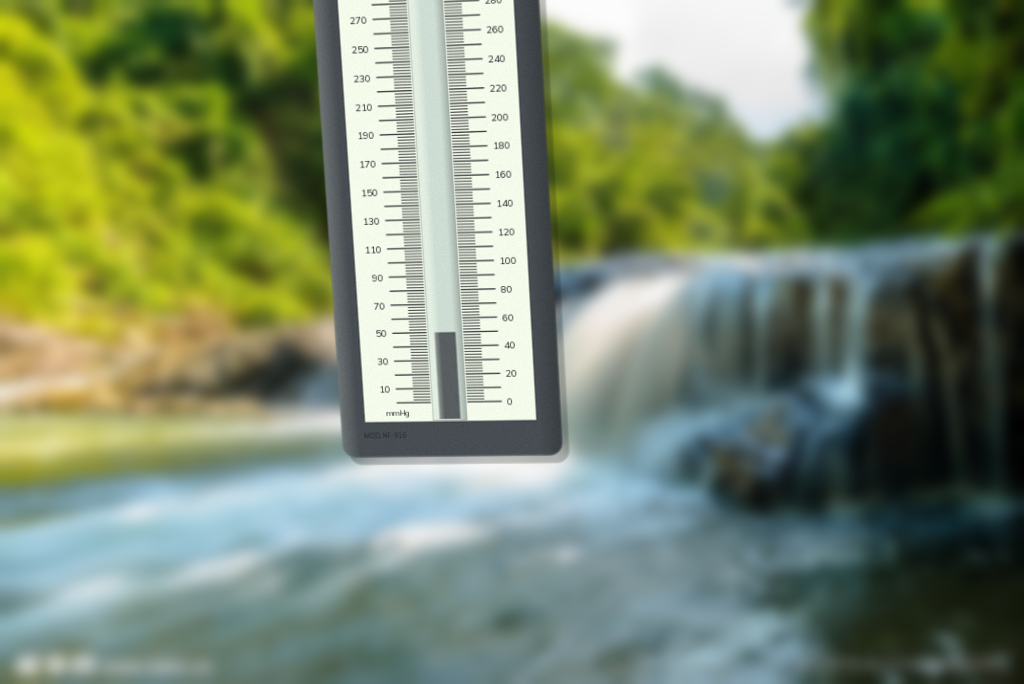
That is **50** mmHg
